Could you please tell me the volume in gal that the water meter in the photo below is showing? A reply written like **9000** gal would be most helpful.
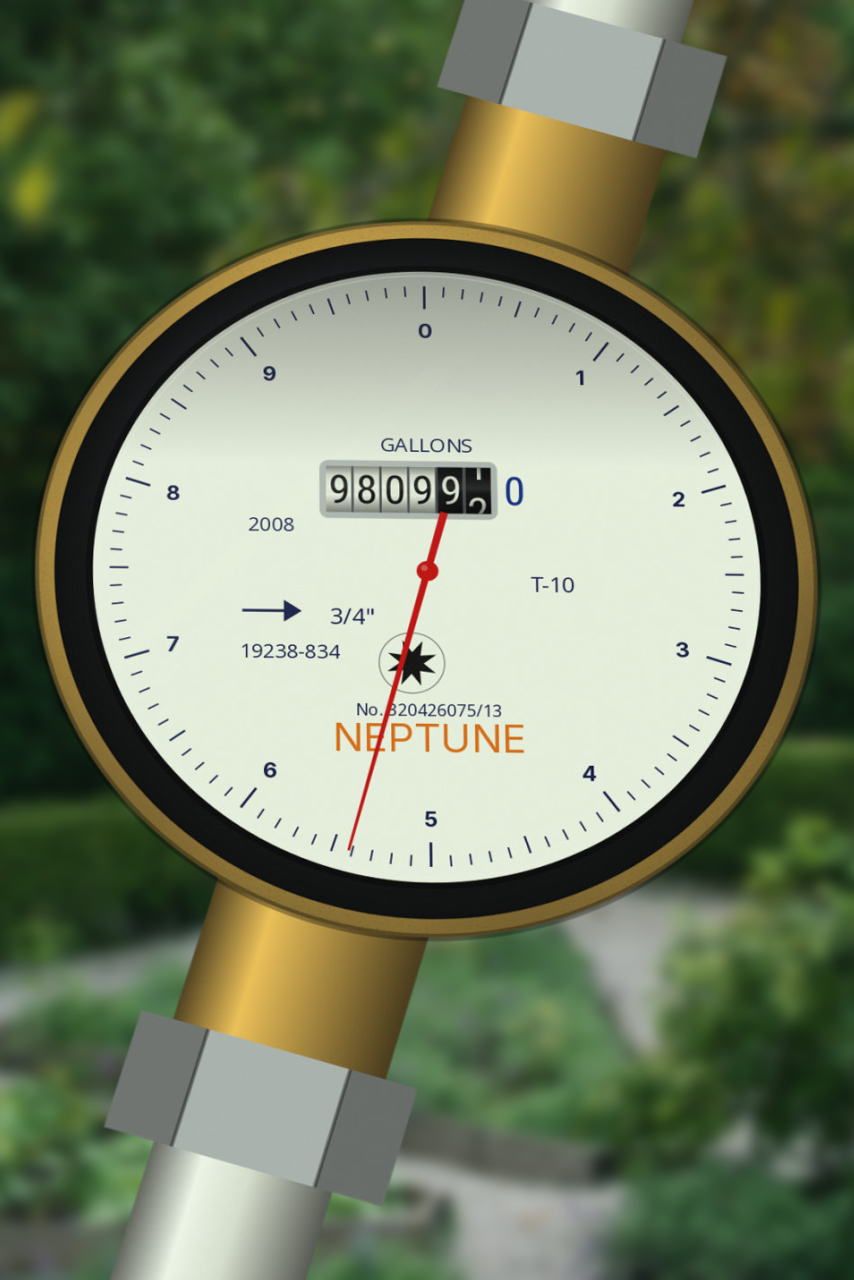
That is **9809915.4** gal
